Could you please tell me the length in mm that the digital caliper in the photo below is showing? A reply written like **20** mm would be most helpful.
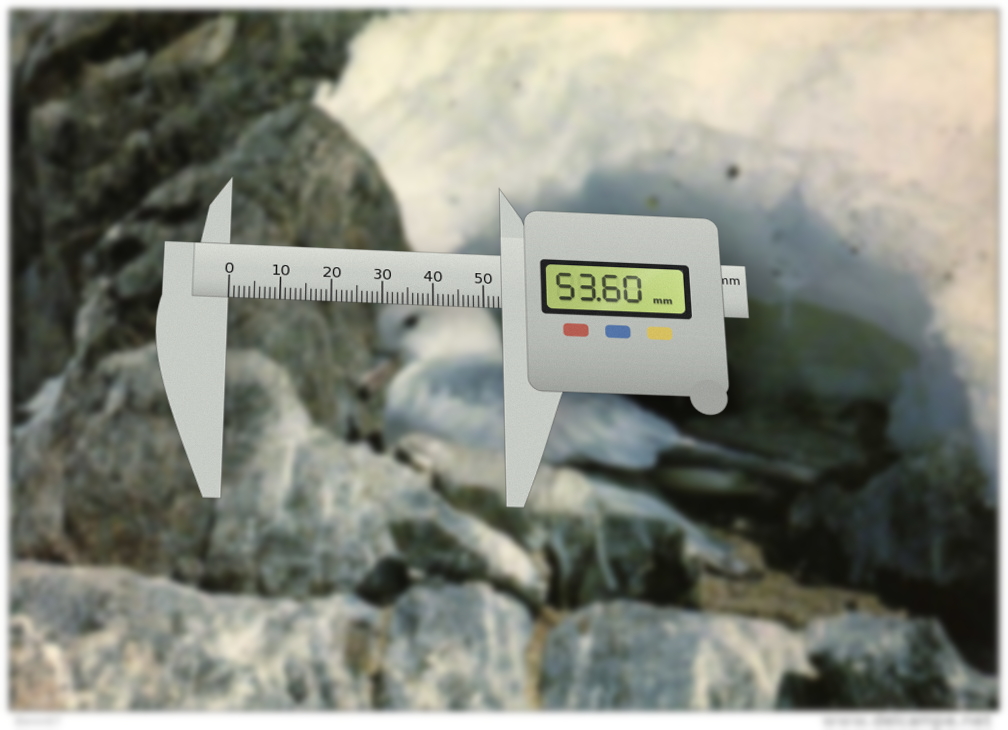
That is **53.60** mm
